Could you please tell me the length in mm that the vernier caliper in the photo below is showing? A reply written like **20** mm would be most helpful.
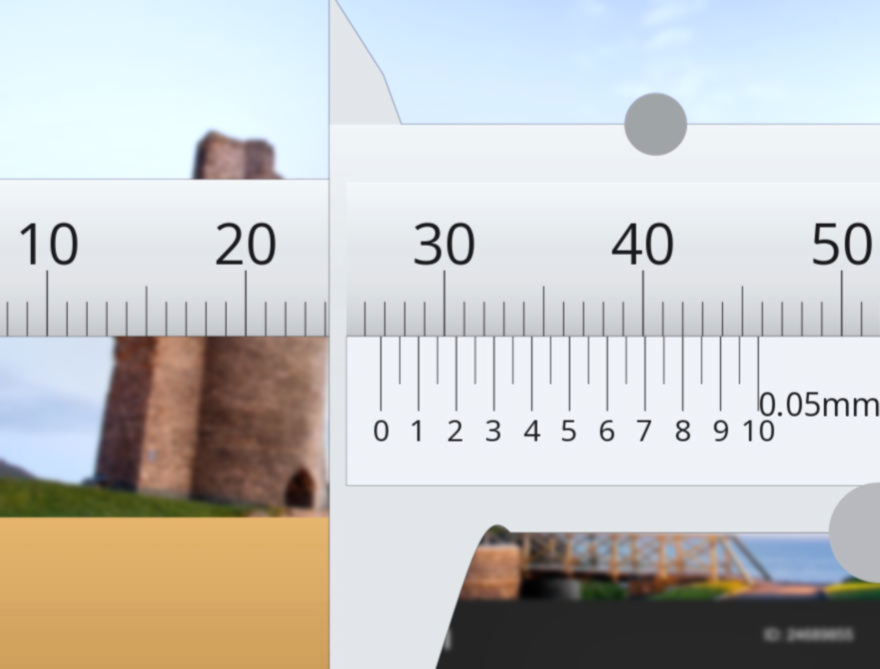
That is **26.8** mm
